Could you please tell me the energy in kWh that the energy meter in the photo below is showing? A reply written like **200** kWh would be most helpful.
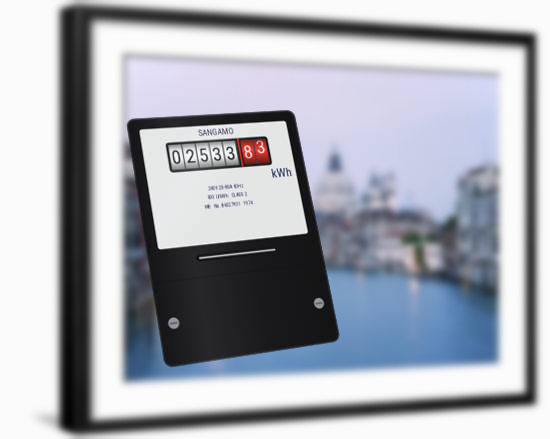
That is **2533.83** kWh
